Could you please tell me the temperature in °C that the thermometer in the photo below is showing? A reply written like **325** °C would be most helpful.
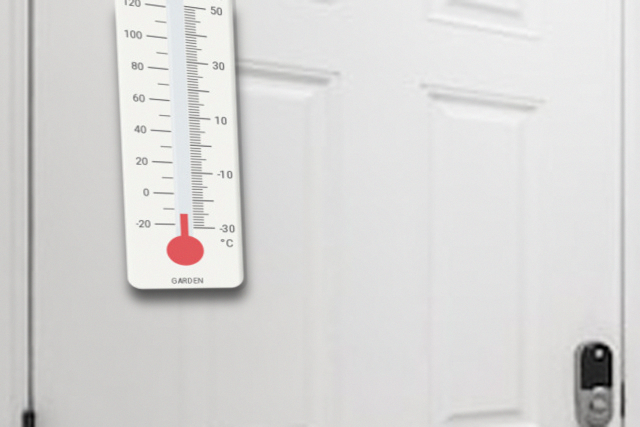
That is **-25** °C
